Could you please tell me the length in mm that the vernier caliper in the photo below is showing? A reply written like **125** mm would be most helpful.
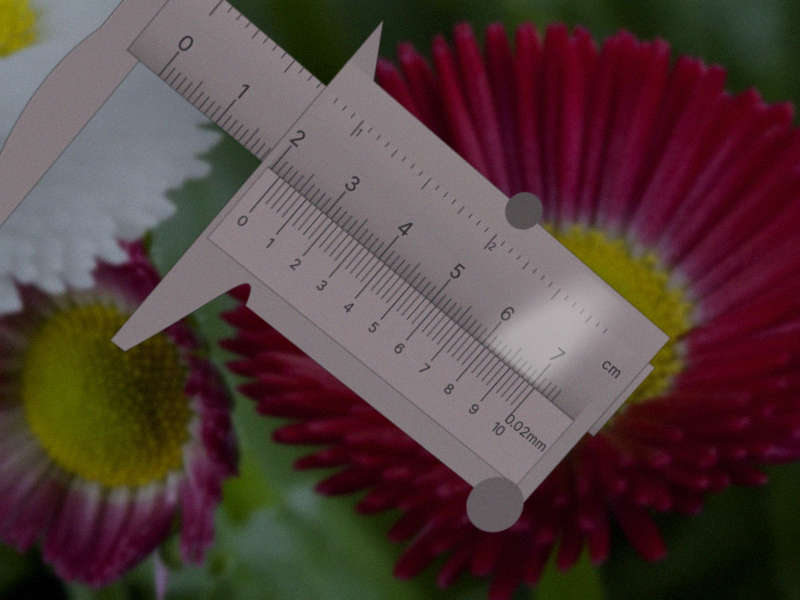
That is **21.6** mm
